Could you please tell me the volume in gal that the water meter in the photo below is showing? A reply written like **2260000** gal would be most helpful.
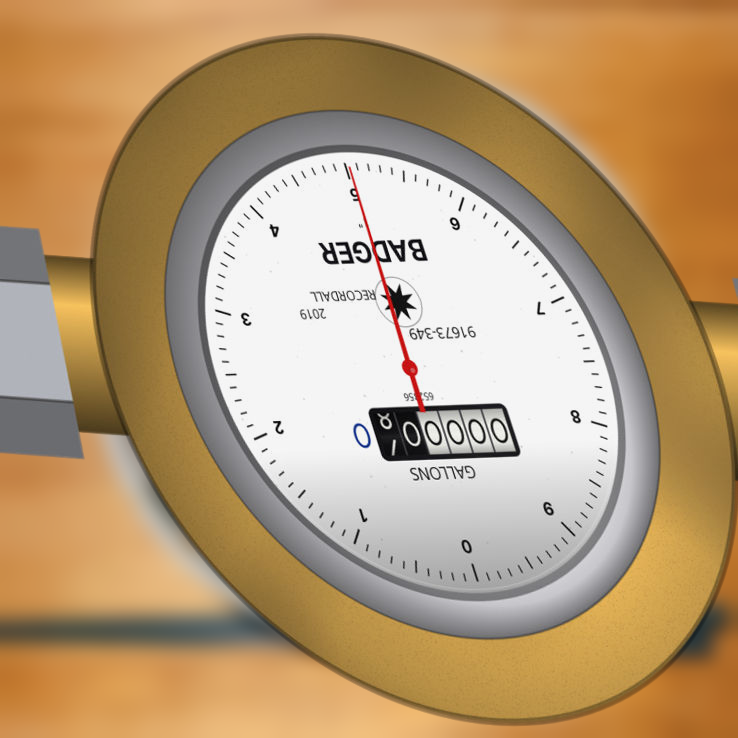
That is **75.0** gal
